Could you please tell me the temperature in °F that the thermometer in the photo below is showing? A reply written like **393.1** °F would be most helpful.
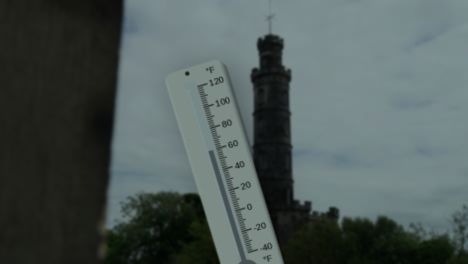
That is **60** °F
